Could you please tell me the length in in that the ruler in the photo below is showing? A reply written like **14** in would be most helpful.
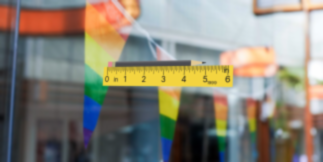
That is **5** in
